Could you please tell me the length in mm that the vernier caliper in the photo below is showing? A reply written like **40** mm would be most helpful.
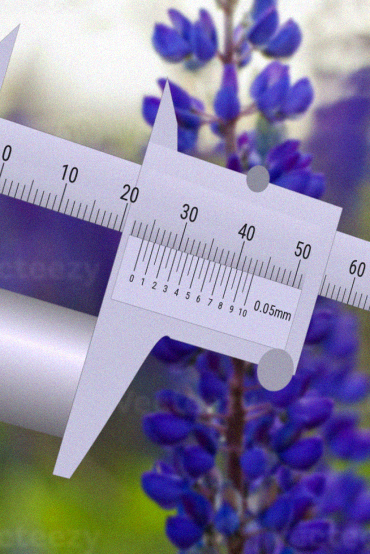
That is **24.0** mm
